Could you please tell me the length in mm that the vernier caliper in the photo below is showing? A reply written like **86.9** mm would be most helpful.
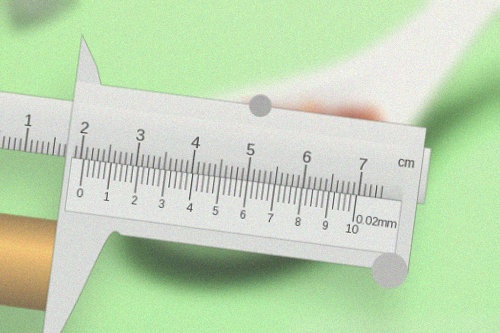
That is **20.6** mm
